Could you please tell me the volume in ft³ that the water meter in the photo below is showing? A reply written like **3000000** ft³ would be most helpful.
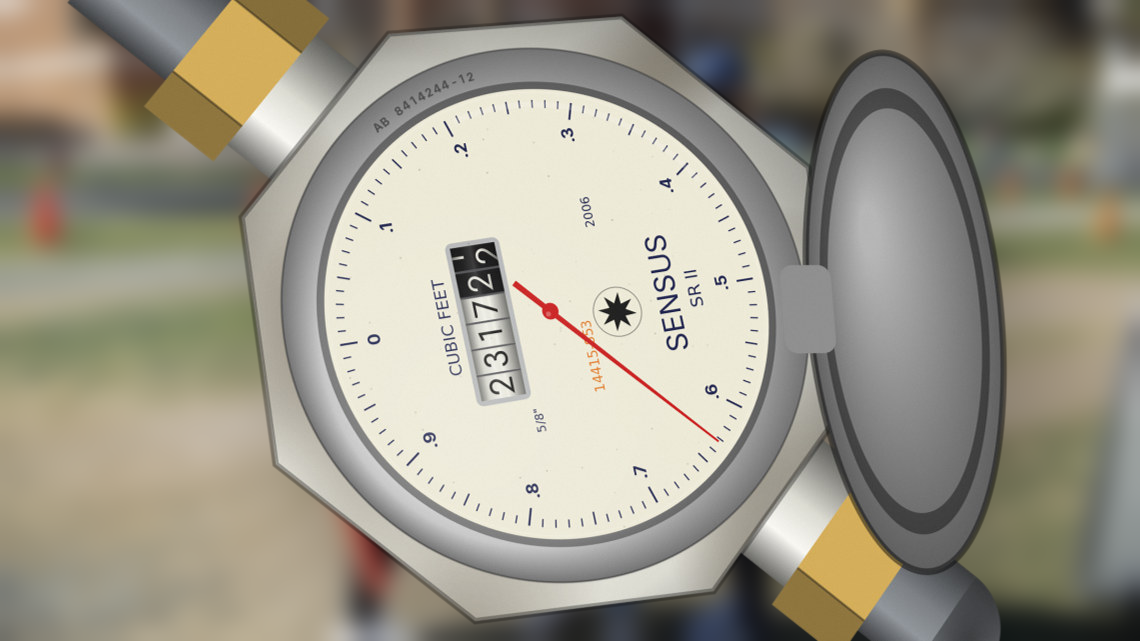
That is **231721.63** ft³
